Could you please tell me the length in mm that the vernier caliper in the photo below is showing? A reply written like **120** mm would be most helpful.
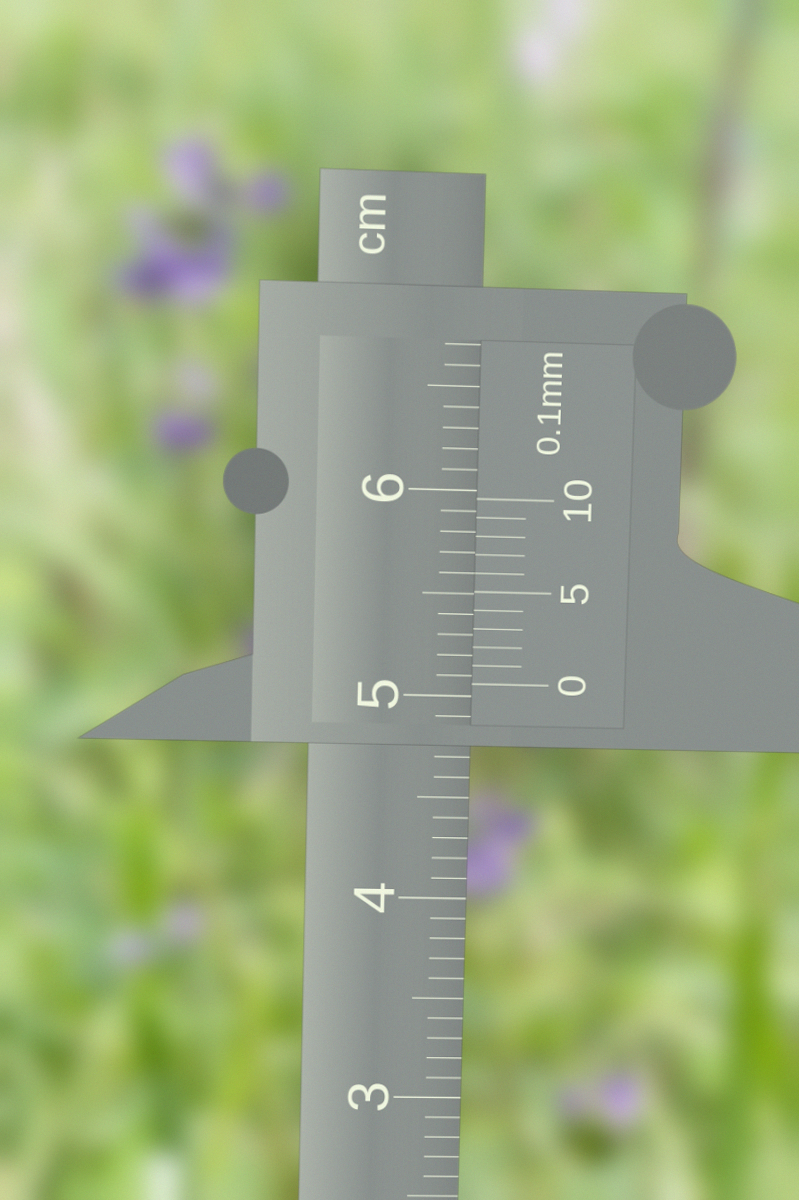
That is **50.6** mm
